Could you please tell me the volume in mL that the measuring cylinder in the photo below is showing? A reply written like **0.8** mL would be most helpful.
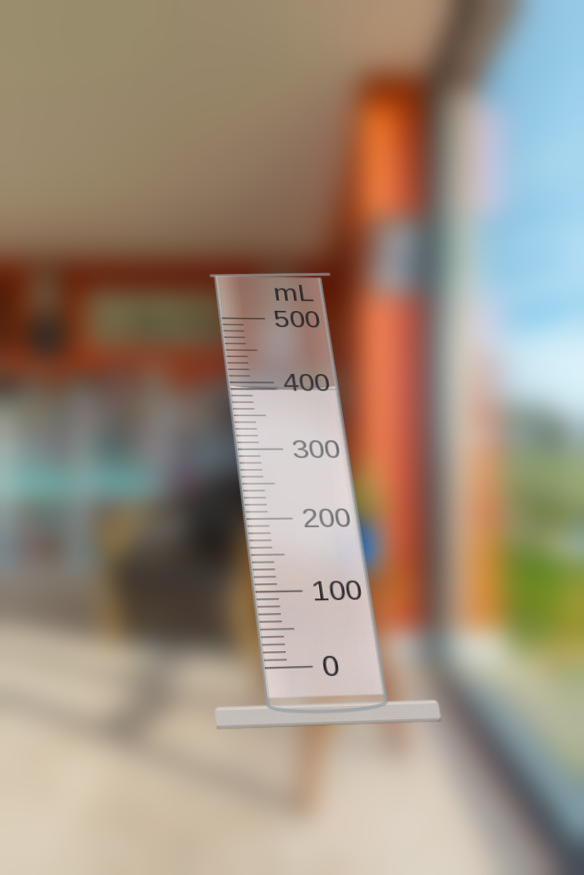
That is **390** mL
